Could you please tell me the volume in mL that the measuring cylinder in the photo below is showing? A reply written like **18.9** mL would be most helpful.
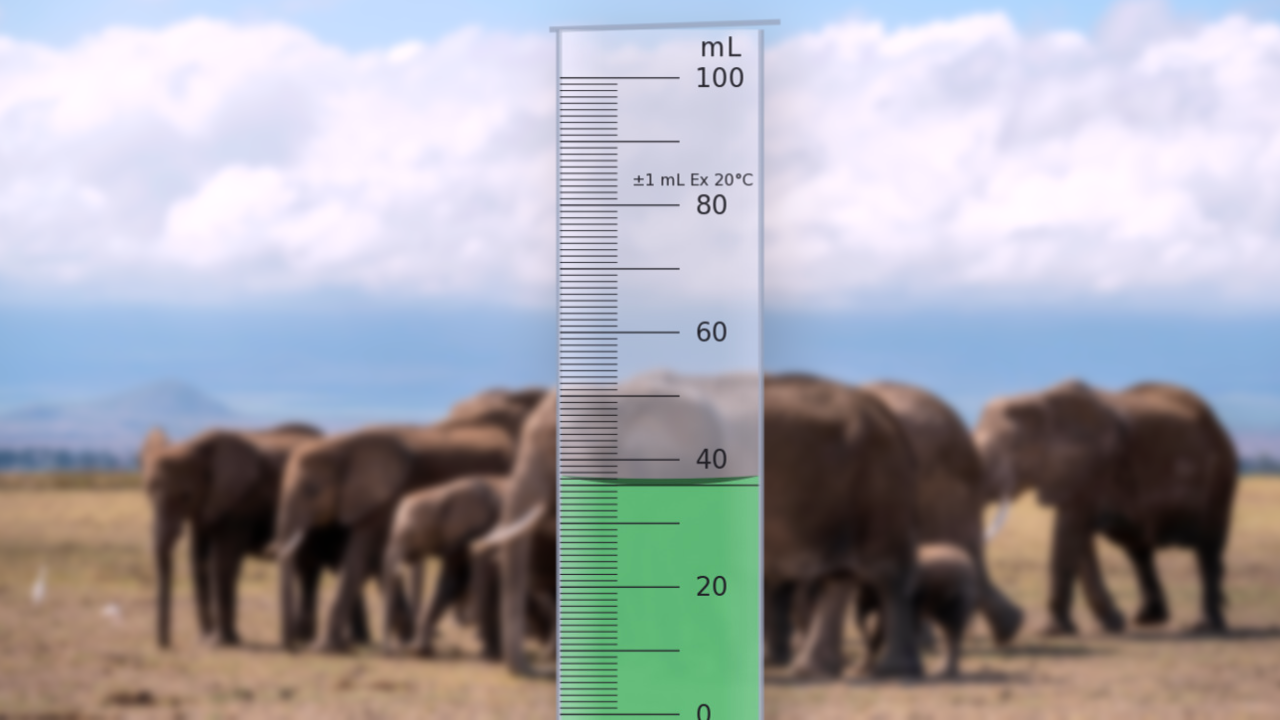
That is **36** mL
